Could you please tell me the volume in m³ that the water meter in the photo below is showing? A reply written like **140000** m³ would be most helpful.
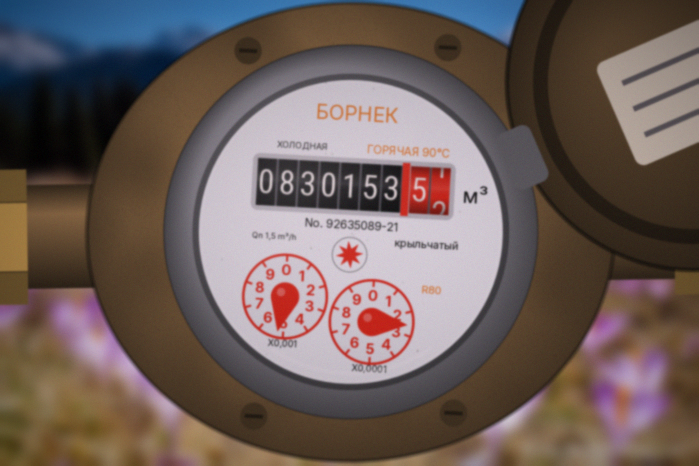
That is **830153.5152** m³
